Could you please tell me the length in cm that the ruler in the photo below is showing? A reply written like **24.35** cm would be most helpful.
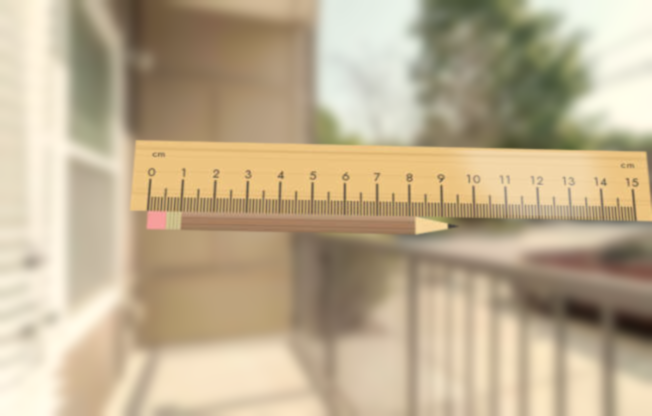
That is **9.5** cm
